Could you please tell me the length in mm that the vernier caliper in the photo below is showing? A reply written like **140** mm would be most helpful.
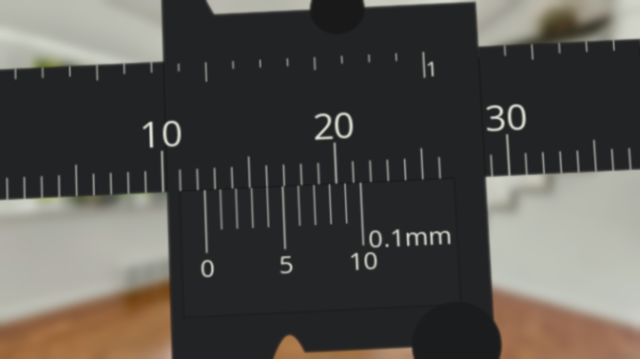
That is **12.4** mm
